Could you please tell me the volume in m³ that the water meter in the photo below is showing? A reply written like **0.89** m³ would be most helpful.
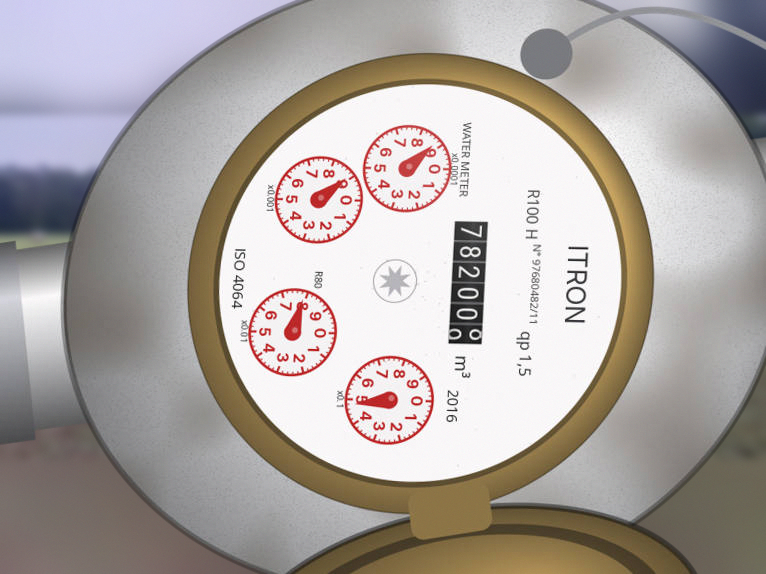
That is **782008.4788** m³
